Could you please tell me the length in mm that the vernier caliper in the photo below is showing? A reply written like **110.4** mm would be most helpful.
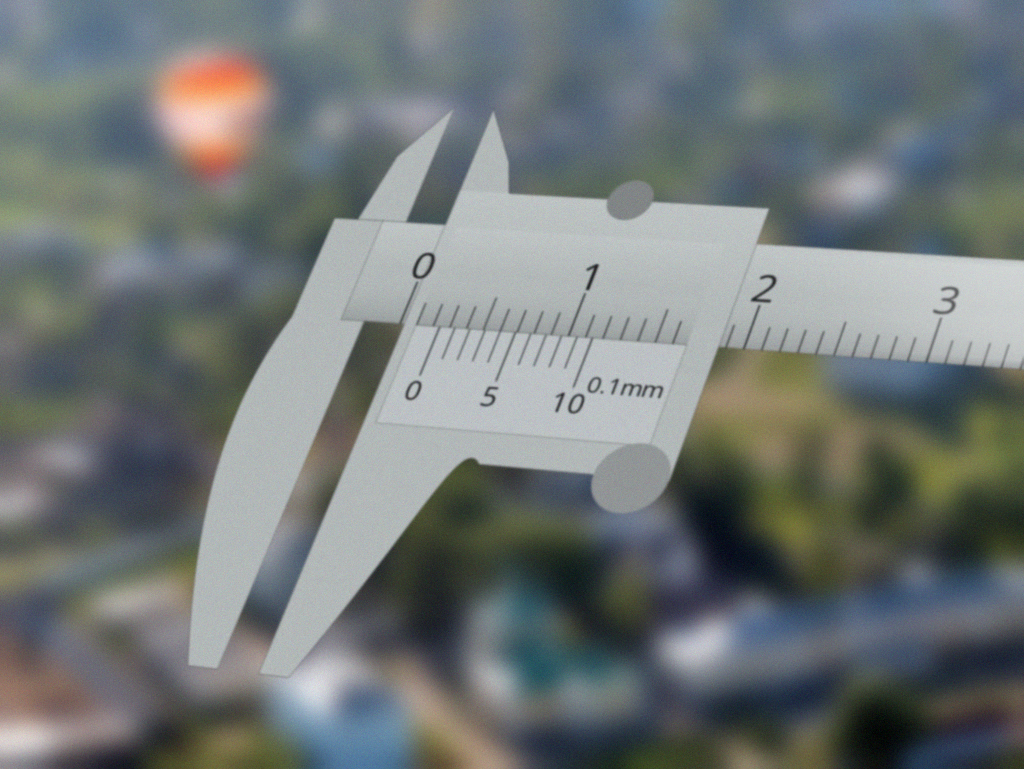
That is **2.4** mm
